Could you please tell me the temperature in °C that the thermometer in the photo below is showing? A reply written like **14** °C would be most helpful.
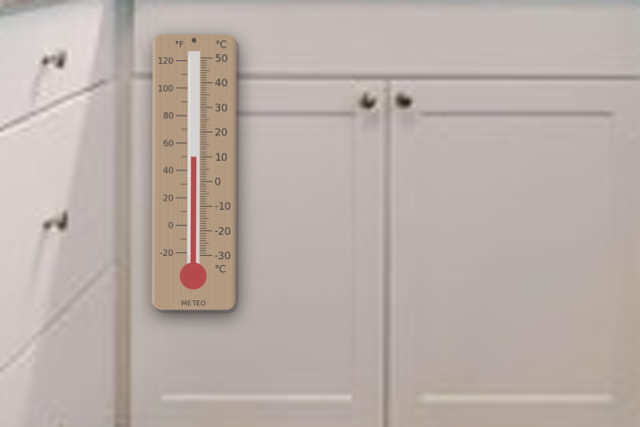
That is **10** °C
